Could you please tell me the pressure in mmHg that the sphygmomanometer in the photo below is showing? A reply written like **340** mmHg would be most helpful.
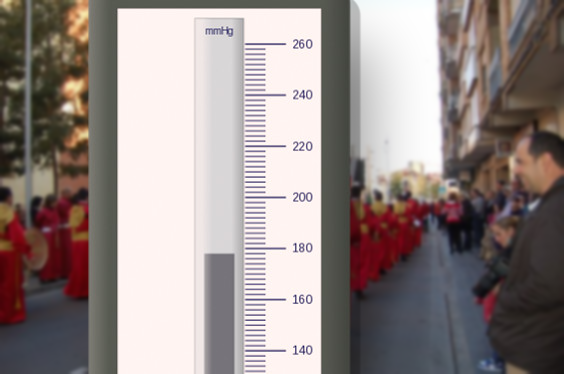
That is **178** mmHg
